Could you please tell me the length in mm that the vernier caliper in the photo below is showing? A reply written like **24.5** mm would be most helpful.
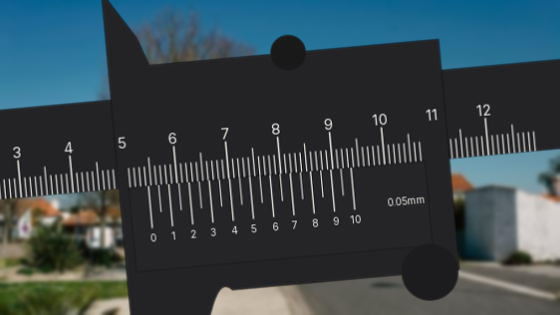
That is **54.5** mm
